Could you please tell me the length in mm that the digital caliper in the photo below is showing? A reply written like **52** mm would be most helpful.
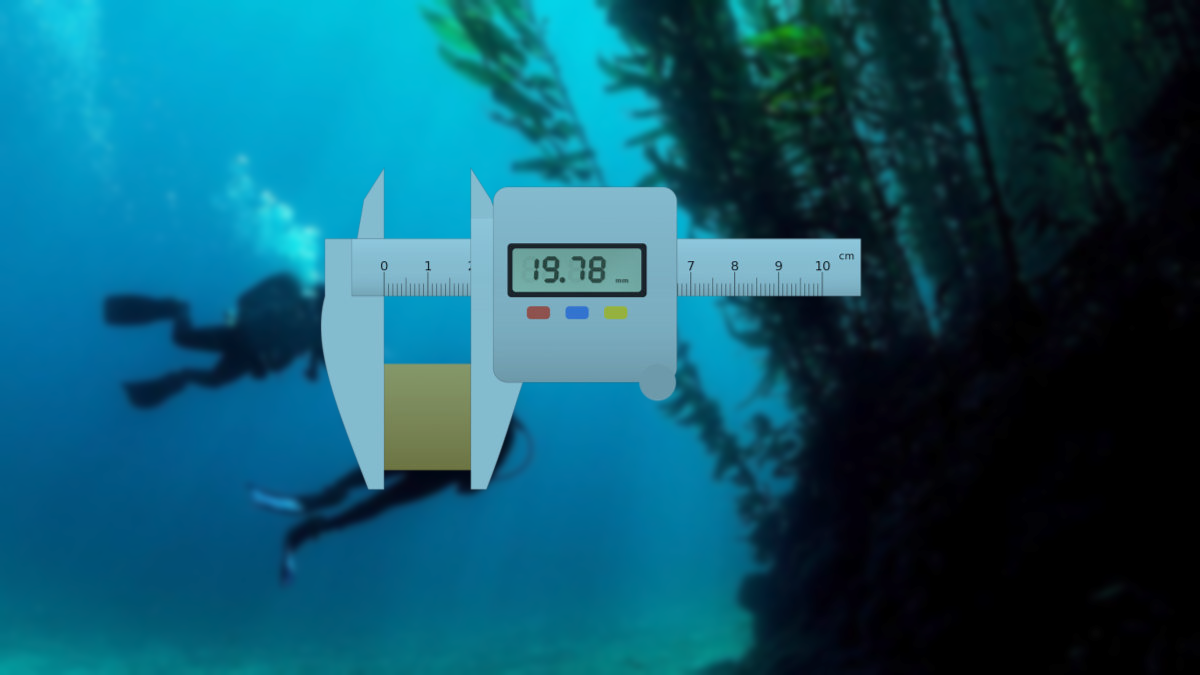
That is **19.78** mm
